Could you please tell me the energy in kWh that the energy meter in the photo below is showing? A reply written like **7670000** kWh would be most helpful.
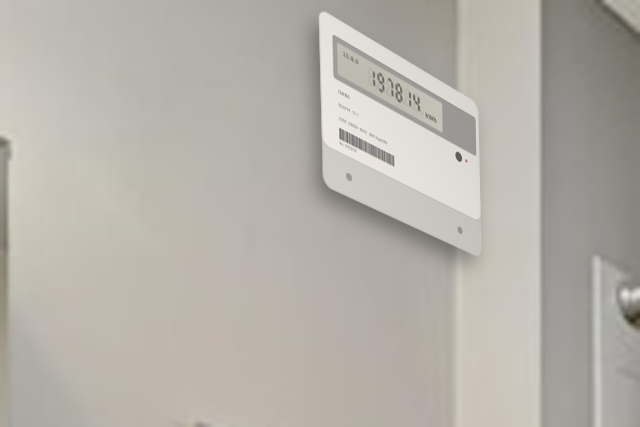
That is **197814** kWh
